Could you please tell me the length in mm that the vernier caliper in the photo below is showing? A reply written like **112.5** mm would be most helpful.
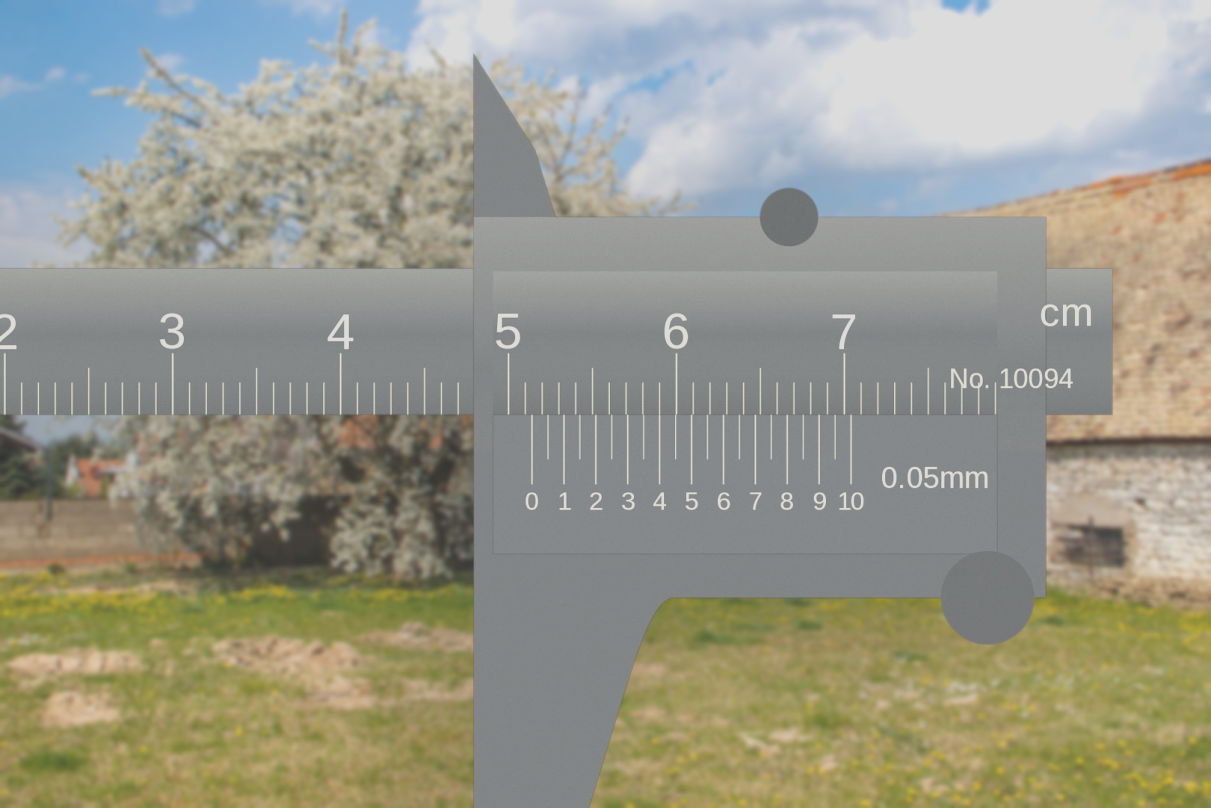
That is **51.4** mm
